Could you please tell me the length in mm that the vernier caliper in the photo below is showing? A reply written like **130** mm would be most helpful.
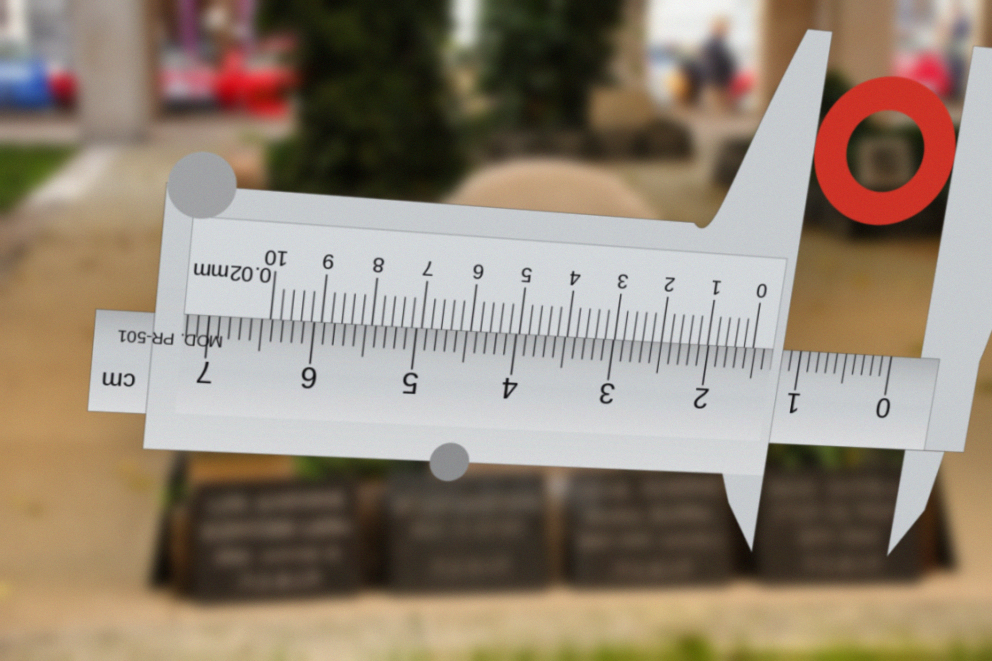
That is **15.2** mm
